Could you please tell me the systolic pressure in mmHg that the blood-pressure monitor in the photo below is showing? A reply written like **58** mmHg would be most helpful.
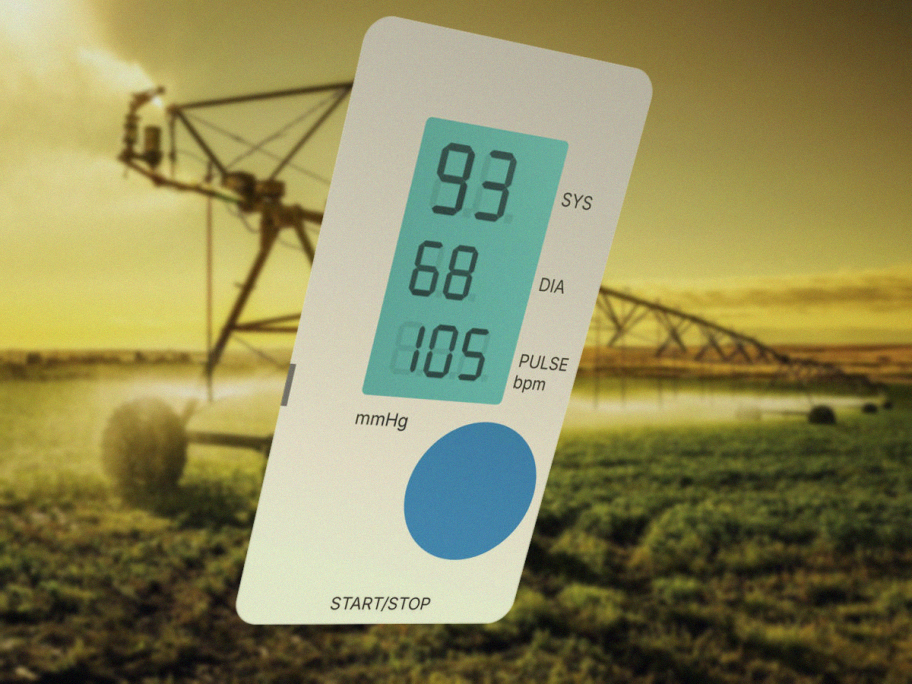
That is **93** mmHg
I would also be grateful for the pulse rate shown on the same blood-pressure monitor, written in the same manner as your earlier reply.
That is **105** bpm
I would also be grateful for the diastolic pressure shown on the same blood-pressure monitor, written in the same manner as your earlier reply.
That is **68** mmHg
